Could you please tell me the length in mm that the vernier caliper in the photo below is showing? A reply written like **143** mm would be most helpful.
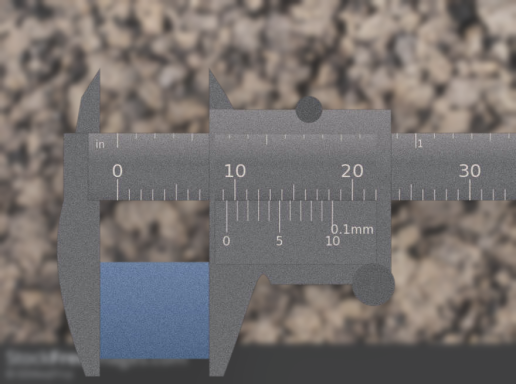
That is **9.3** mm
